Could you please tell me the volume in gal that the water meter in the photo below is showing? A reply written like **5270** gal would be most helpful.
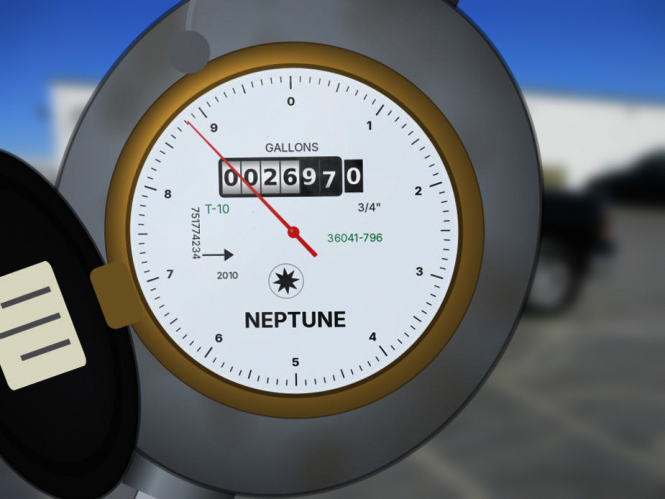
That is **26968.8** gal
